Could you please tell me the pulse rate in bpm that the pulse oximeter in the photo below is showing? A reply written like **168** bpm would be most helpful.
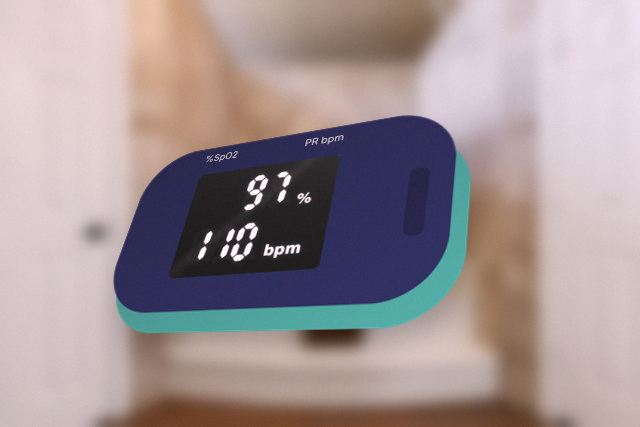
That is **110** bpm
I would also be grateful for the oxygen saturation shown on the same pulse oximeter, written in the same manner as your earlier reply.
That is **97** %
